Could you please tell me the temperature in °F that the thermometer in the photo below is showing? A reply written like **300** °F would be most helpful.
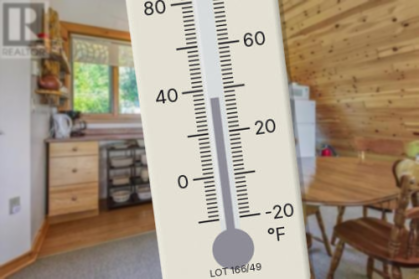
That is **36** °F
